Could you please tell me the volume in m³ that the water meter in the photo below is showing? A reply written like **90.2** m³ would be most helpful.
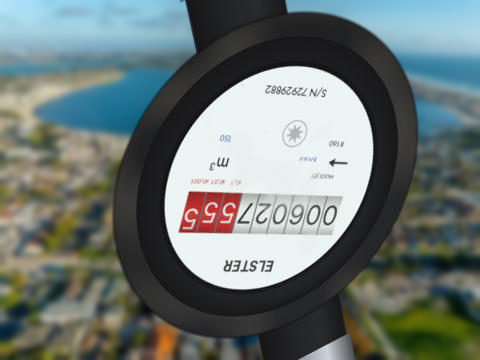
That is **6027.555** m³
